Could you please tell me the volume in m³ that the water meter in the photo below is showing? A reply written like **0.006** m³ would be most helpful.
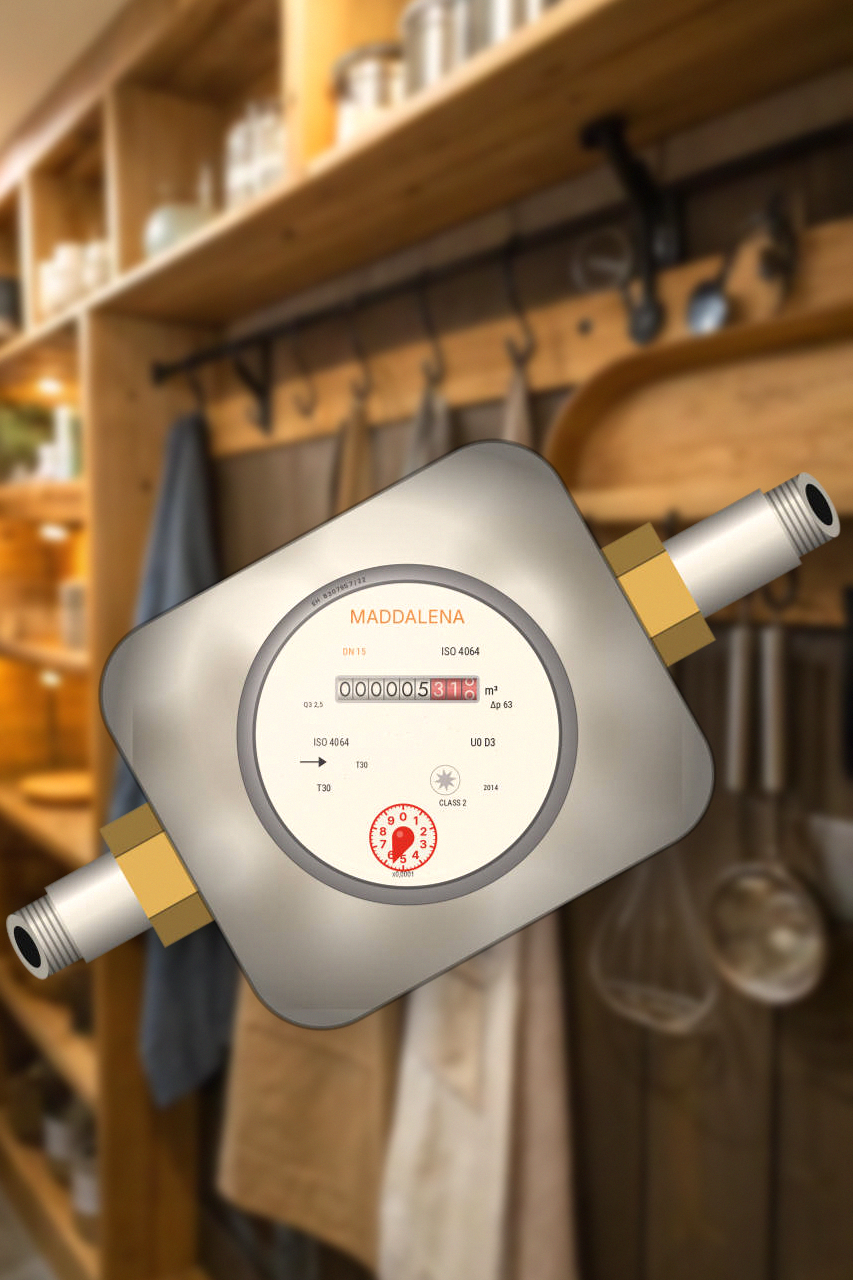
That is **5.3185** m³
